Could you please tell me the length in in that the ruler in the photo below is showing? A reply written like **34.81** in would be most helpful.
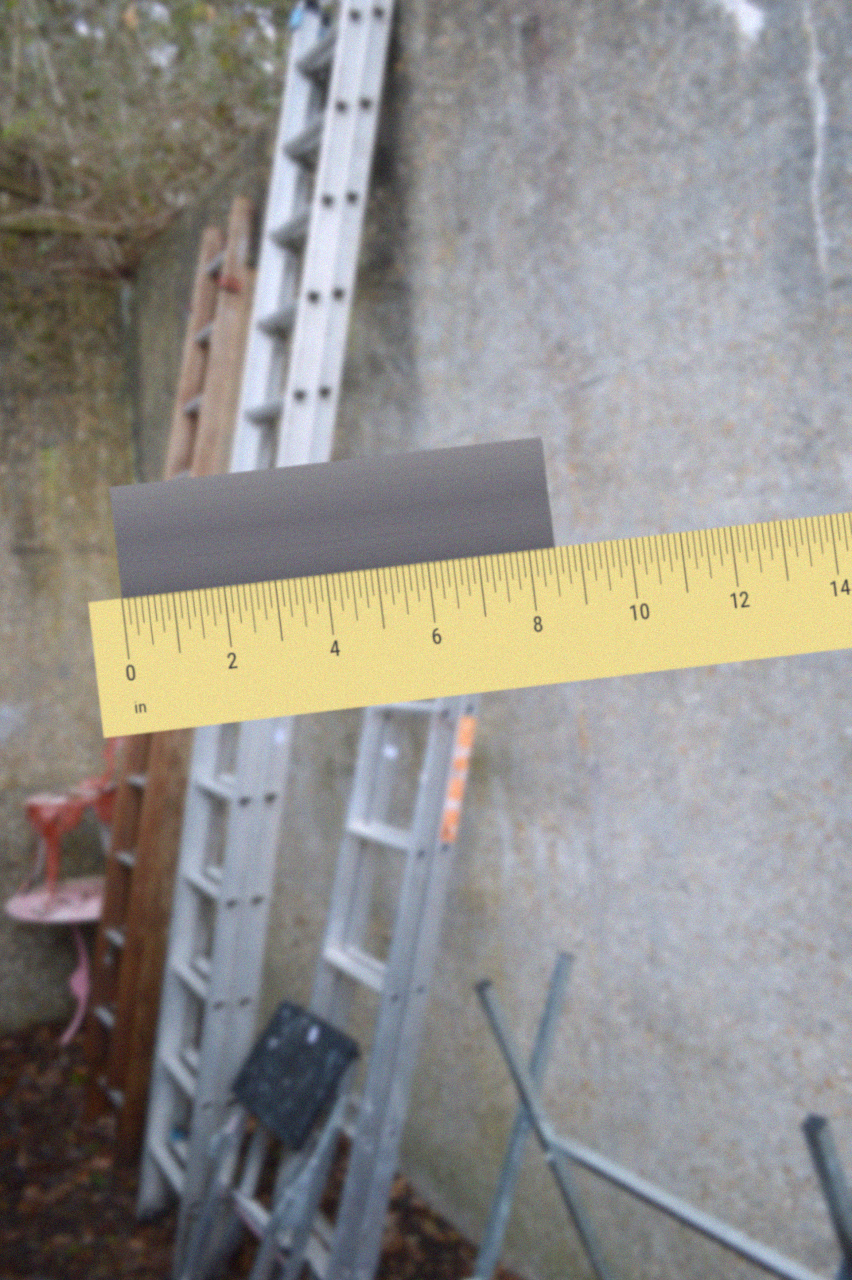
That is **8.5** in
